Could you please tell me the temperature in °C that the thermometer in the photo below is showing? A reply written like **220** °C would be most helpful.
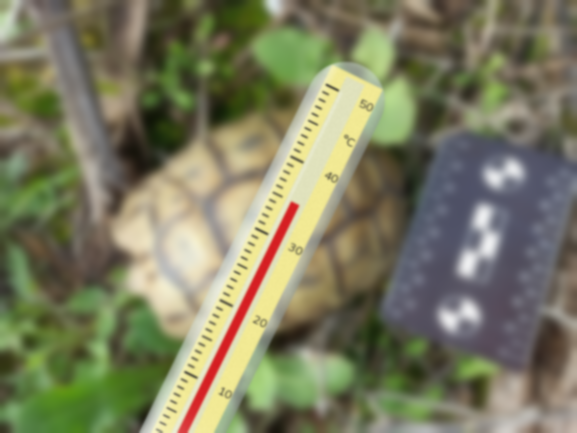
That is **35** °C
